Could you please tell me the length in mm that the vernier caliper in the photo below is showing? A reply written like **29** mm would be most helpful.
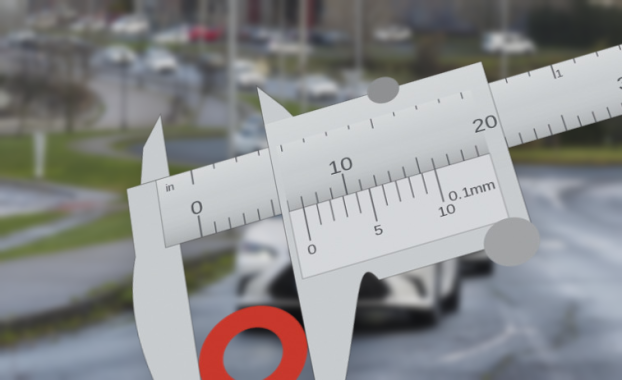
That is **7.0** mm
